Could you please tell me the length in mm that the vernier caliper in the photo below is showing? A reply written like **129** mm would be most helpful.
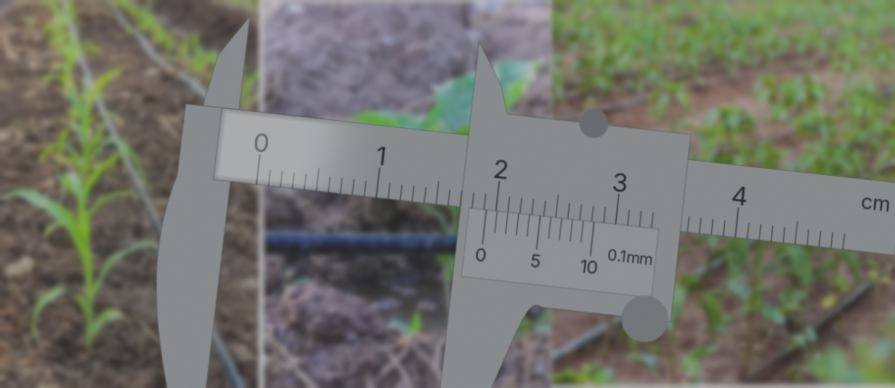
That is **19.2** mm
